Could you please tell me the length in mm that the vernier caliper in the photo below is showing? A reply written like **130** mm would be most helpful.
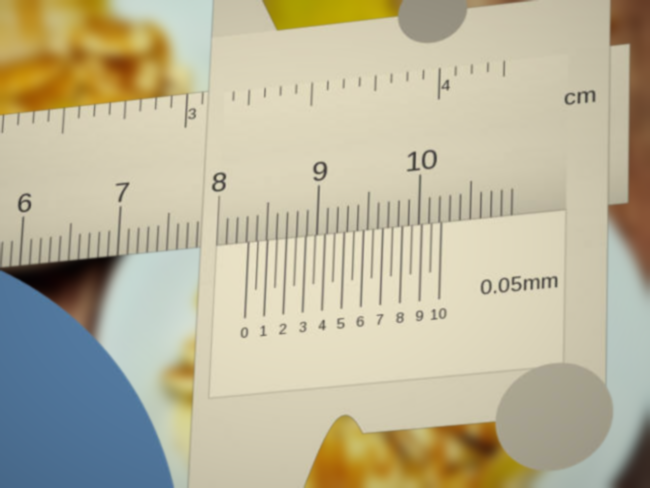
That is **83.2** mm
